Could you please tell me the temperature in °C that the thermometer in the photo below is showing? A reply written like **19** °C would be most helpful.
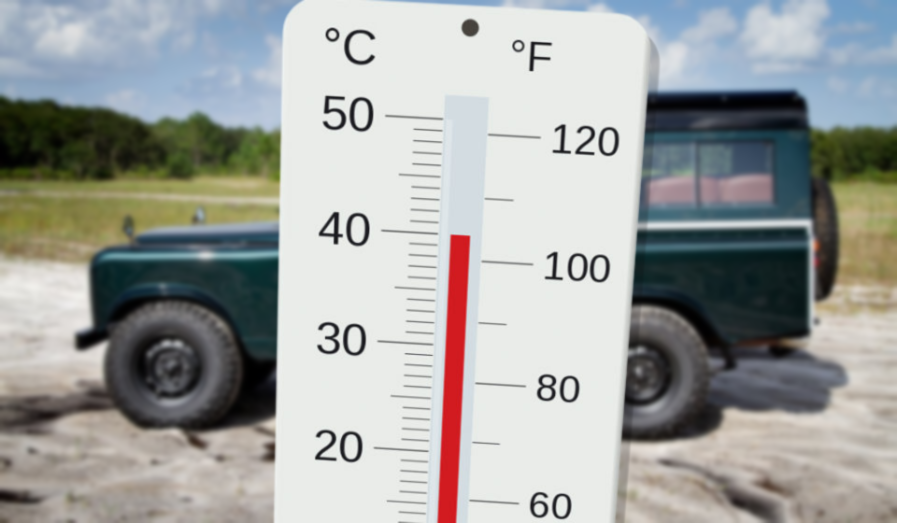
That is **40** °C
